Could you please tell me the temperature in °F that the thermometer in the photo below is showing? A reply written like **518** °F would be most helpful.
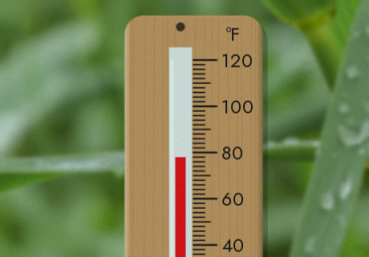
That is **78** °F
